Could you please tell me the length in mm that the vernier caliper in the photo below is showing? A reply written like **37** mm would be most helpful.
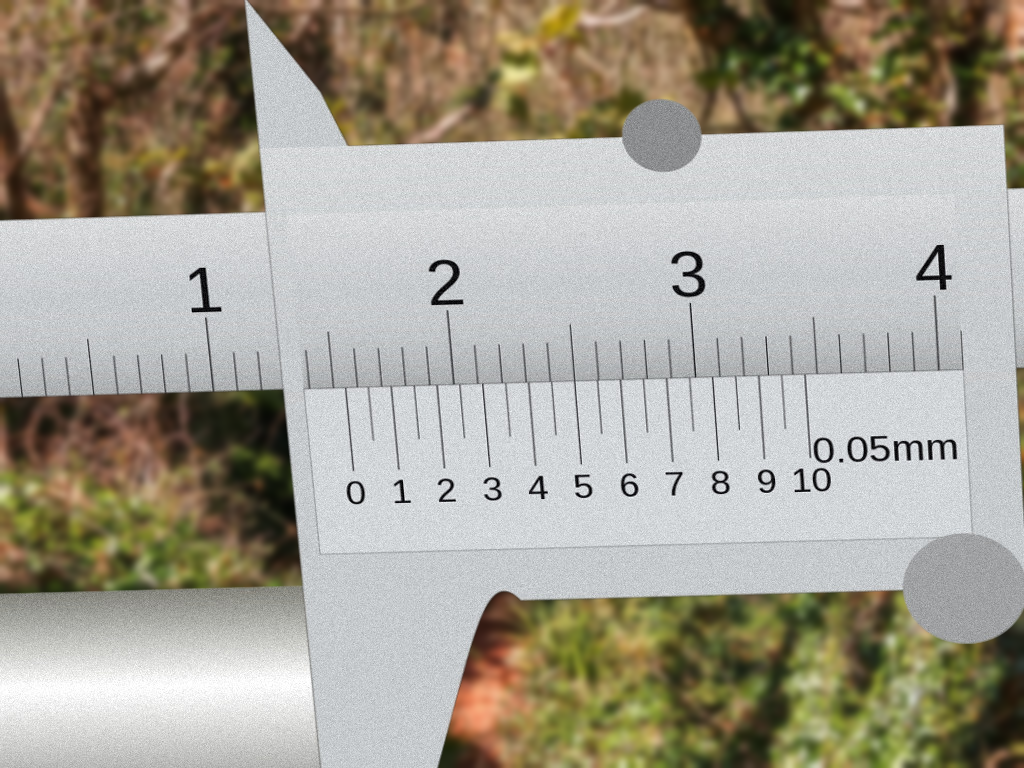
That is **15.50** mm
